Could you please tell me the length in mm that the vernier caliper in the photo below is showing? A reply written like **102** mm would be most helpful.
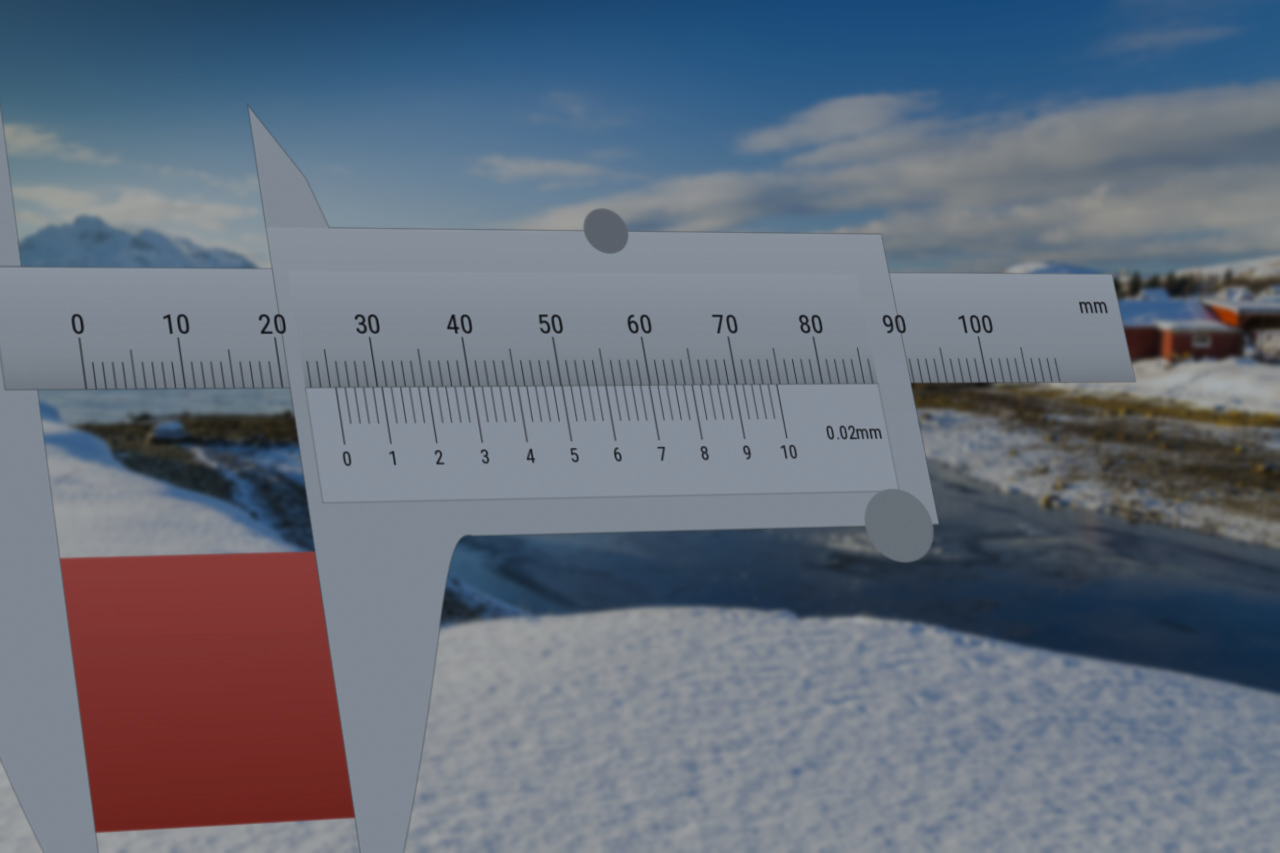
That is **25.6** mm
